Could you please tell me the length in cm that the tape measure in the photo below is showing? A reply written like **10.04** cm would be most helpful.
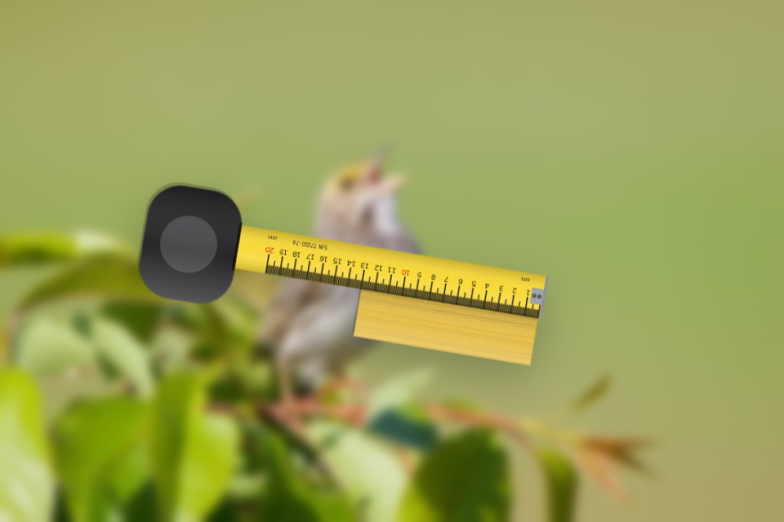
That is **13** cm
